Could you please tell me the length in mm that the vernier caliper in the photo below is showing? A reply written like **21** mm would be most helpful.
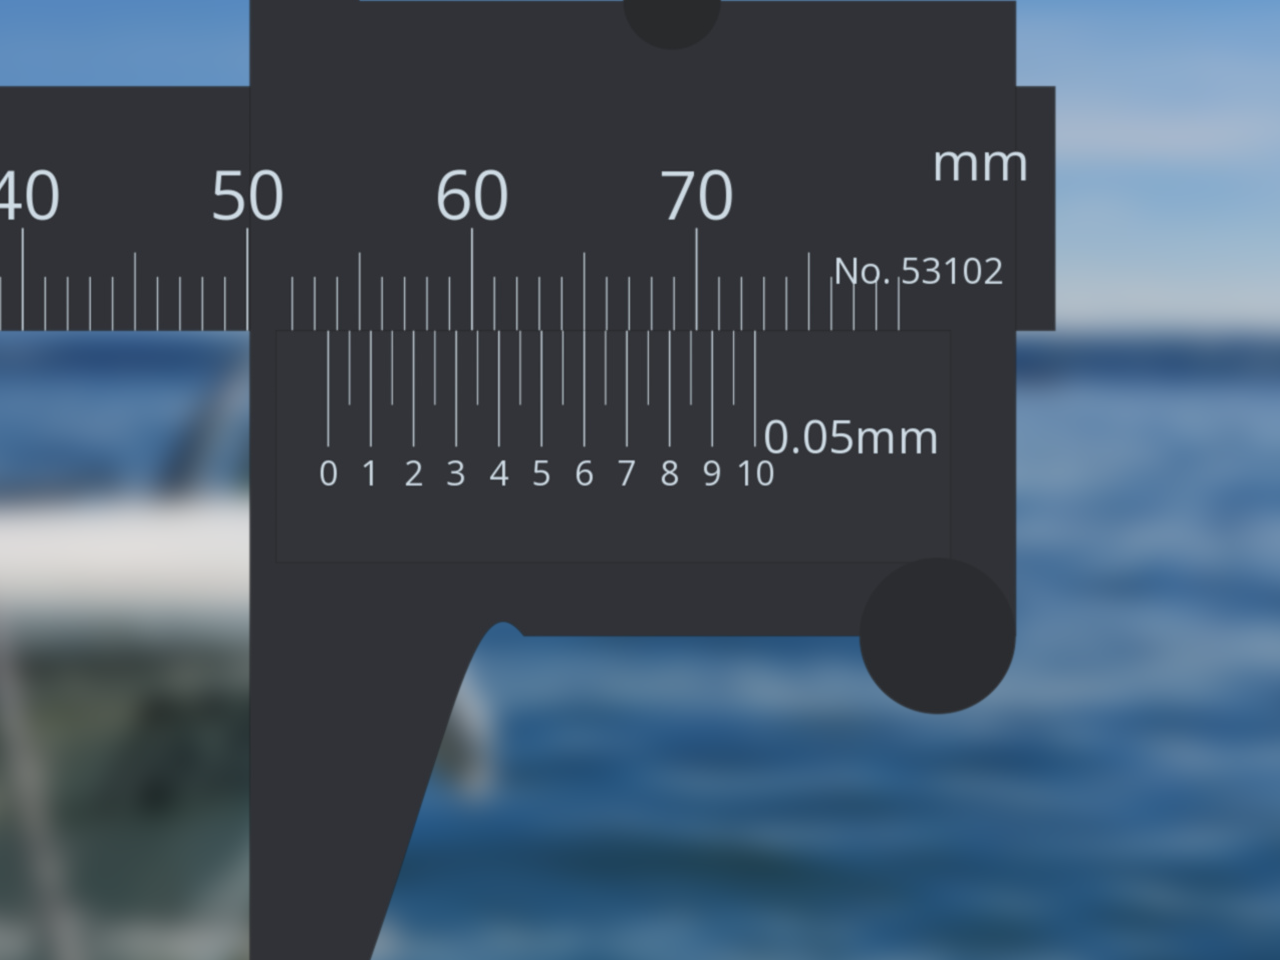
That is **53.6** mm
